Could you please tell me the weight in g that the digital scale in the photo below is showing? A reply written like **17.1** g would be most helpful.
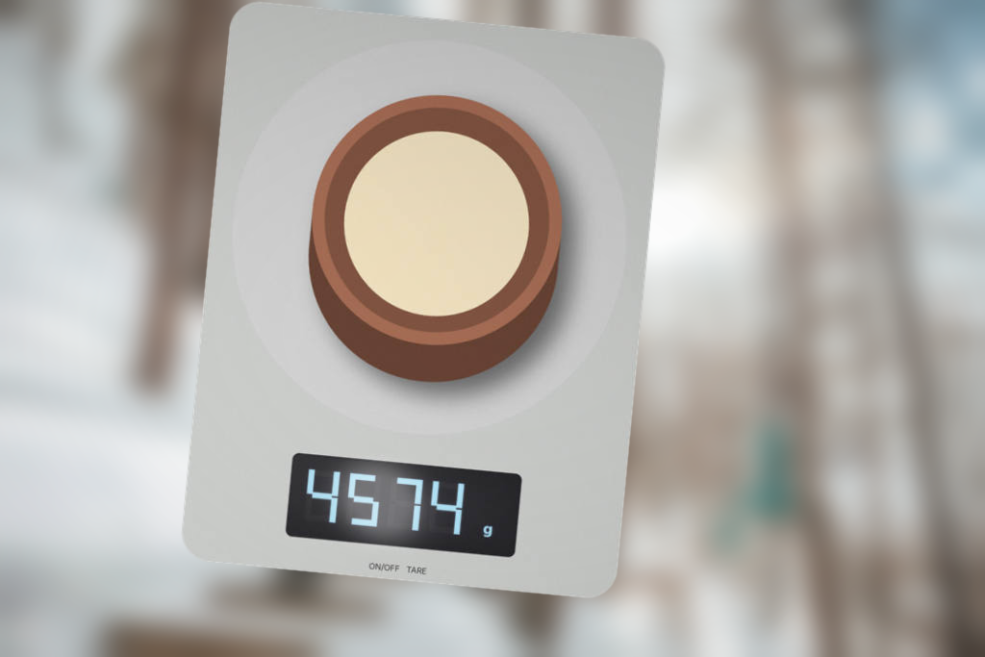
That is **4574** g
